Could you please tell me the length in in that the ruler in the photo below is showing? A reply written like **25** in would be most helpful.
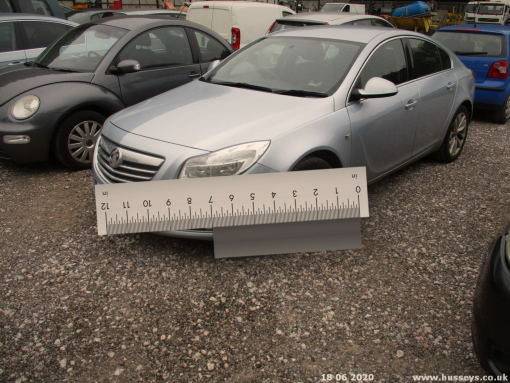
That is **7** in
